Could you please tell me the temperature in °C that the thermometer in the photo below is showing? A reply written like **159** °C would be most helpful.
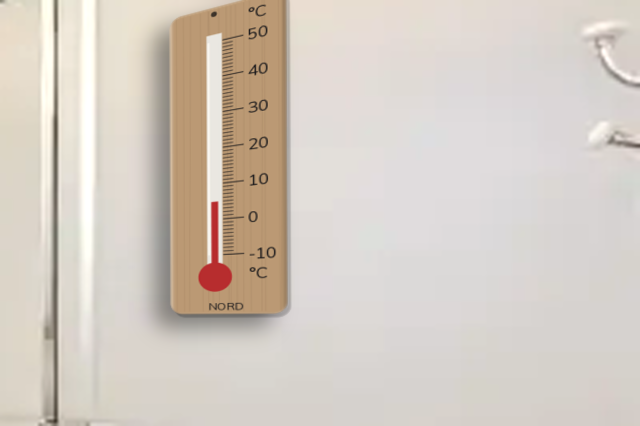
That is **5** °C
